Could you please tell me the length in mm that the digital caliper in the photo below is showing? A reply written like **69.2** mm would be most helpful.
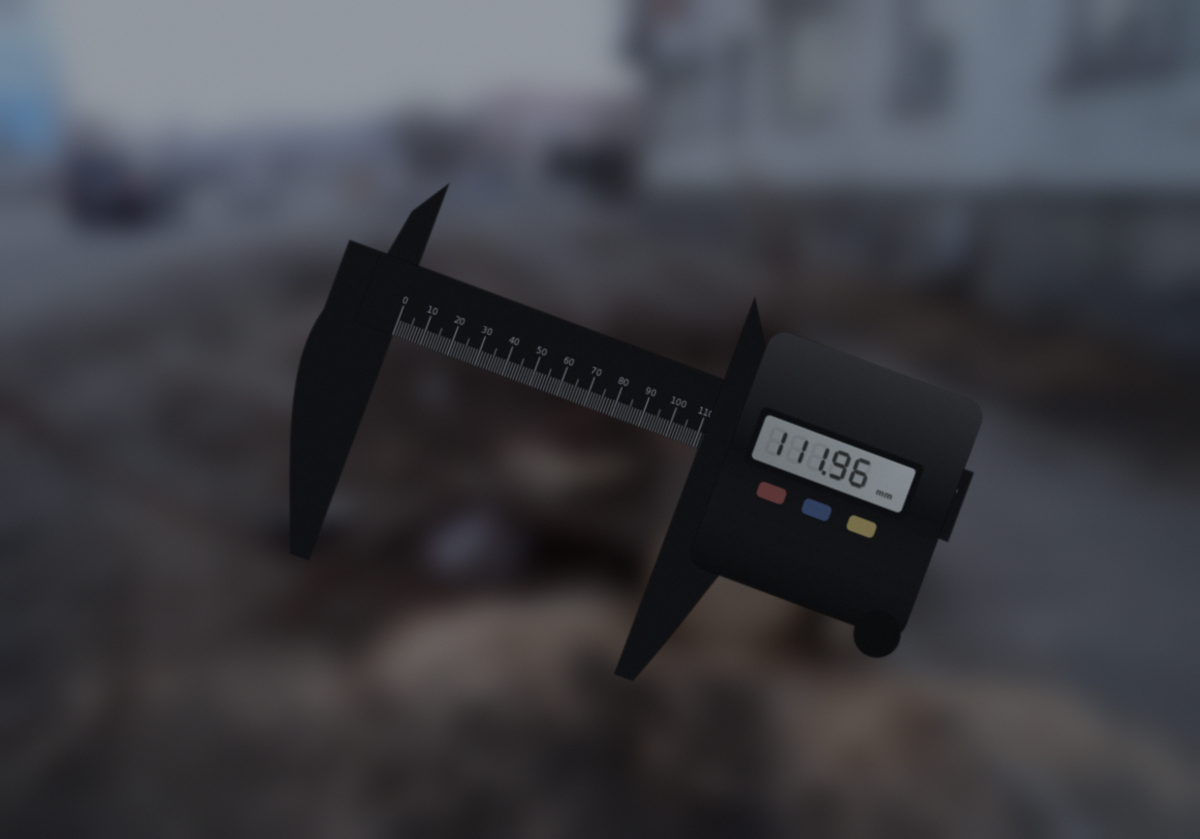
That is **111.96** mm
